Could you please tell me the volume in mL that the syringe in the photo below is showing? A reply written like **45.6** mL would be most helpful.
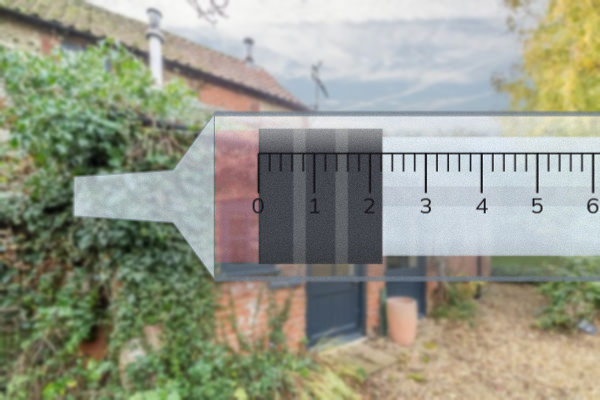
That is **0** mL
